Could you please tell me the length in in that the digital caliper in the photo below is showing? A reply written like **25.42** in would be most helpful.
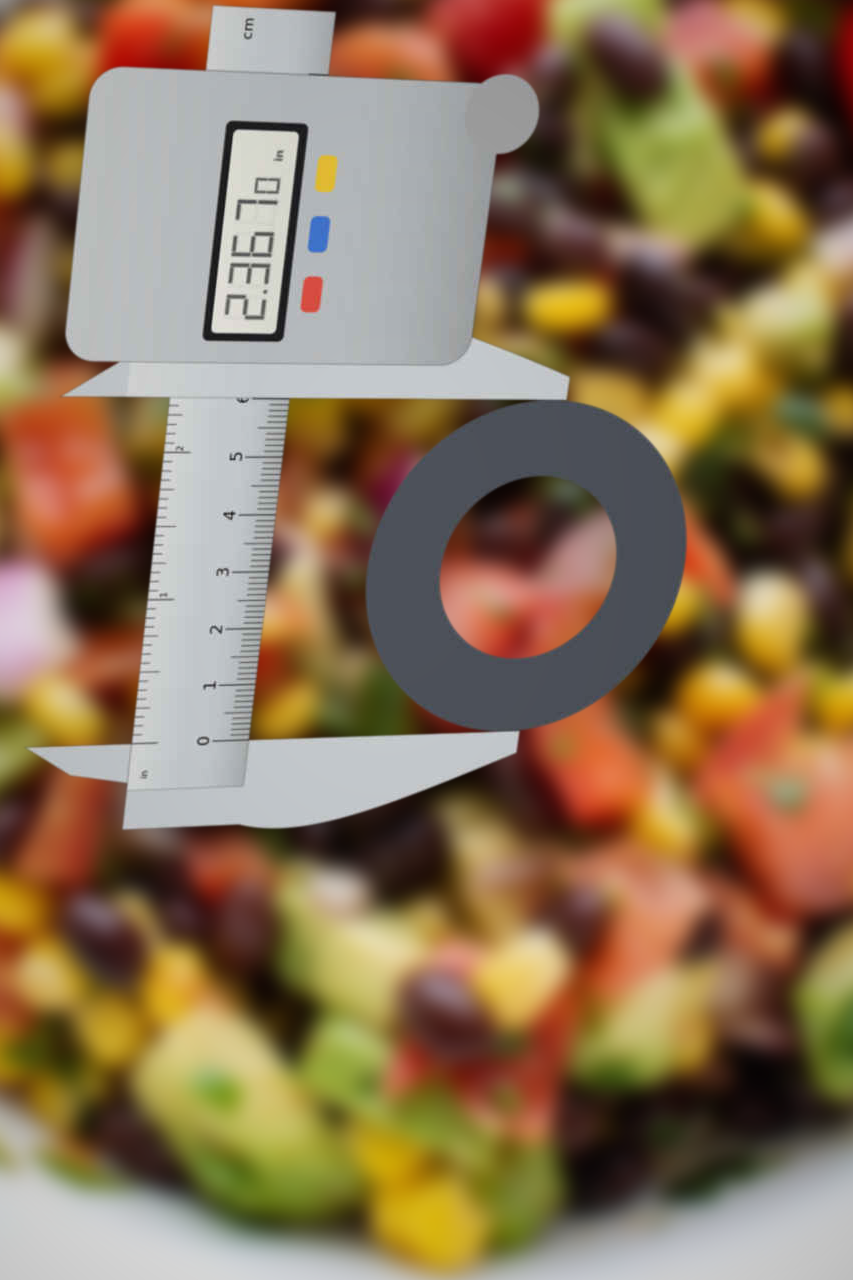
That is **2.3670** in
